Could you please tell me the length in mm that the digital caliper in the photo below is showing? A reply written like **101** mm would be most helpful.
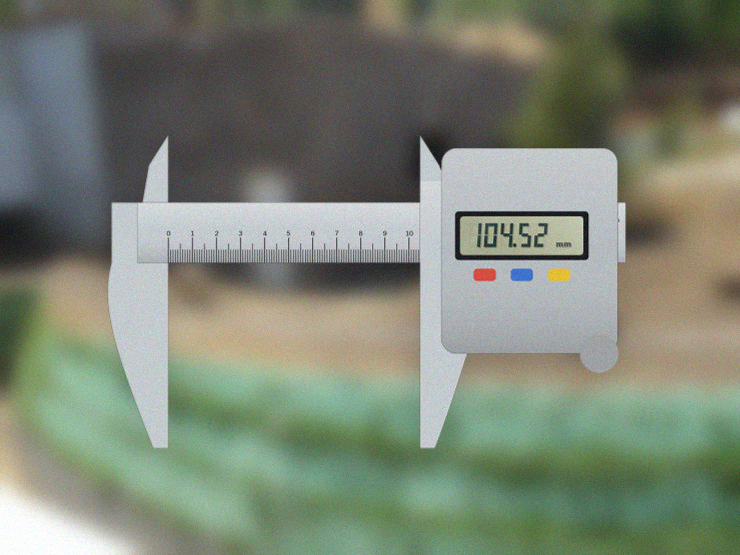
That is **104.52** mm
